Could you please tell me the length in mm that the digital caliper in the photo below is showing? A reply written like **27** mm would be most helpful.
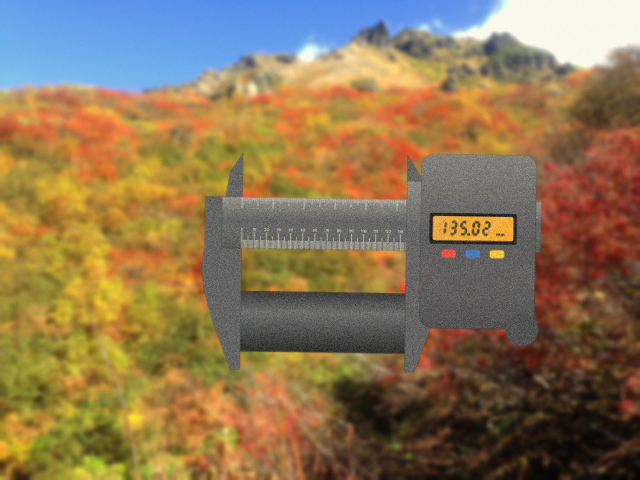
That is **135.02** mm
